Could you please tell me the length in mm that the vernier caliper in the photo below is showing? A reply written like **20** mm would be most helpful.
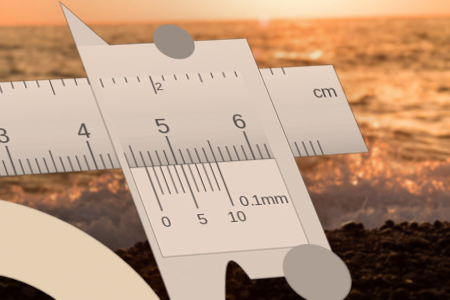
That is **46.0** mm
